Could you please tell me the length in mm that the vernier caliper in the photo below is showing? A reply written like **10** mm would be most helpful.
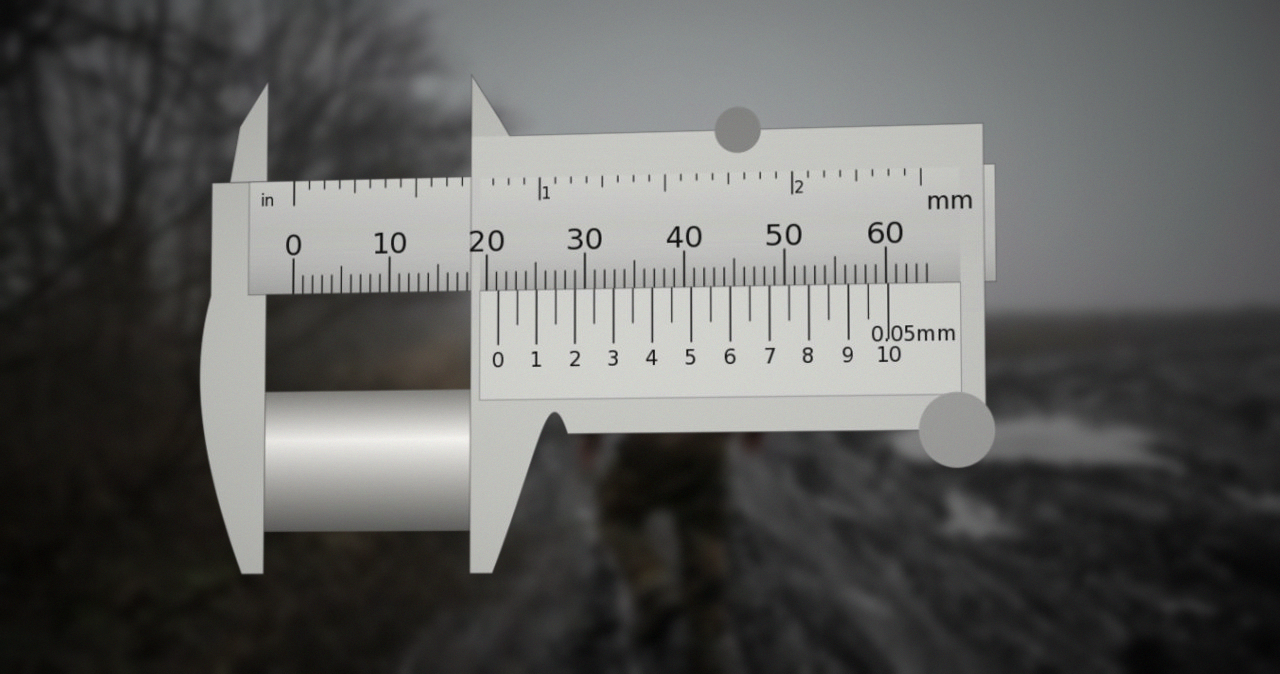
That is **21.2** mm
